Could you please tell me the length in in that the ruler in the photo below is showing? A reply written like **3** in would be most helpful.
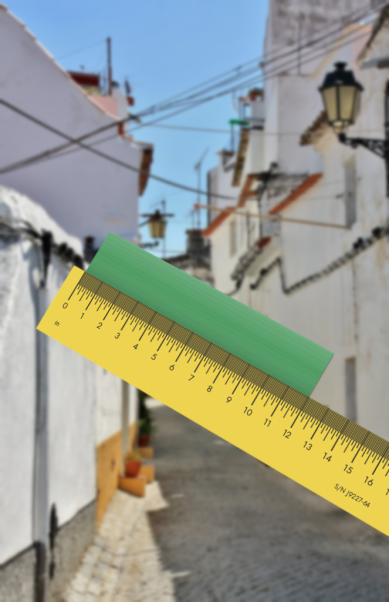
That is **12** in
